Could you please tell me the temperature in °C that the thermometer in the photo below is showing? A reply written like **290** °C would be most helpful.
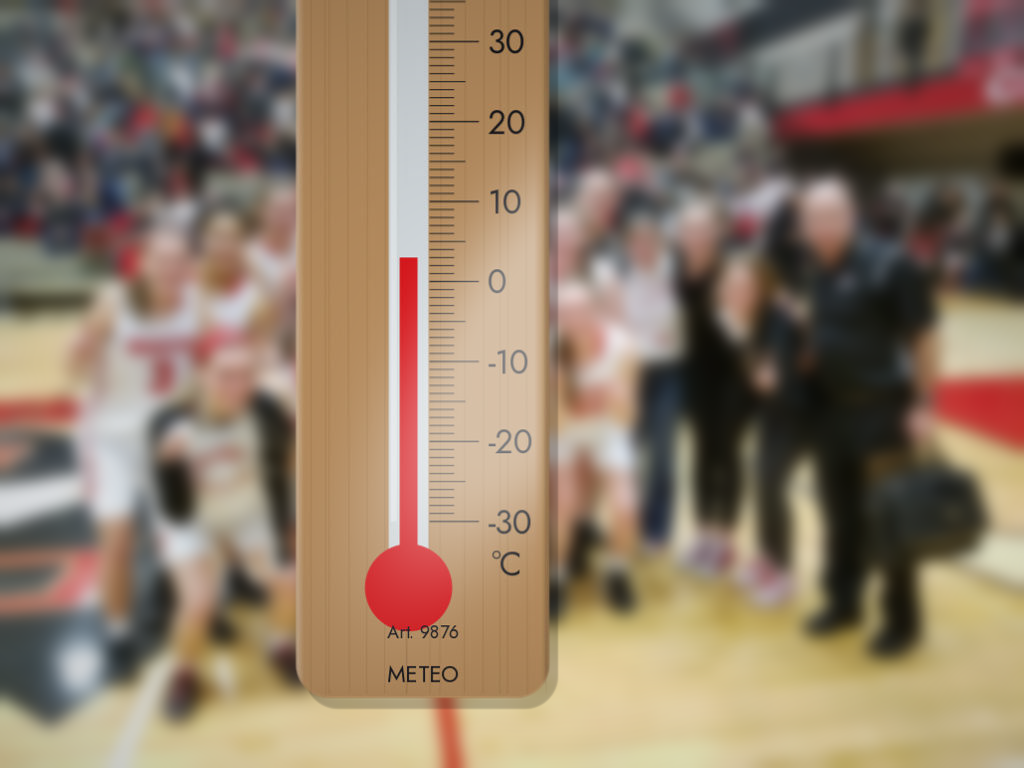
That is **3** °C
